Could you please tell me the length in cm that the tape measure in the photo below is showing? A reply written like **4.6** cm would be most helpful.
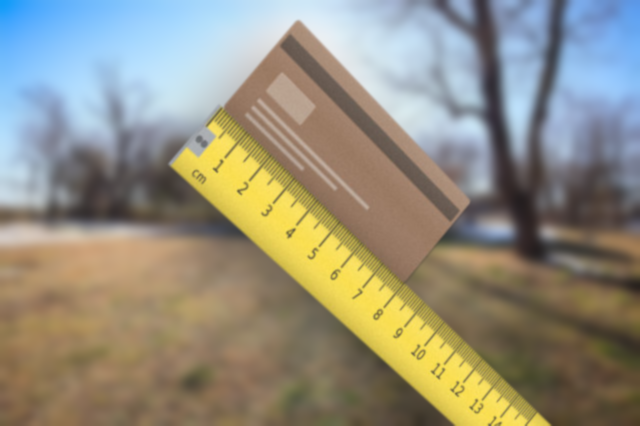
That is **8** cm
